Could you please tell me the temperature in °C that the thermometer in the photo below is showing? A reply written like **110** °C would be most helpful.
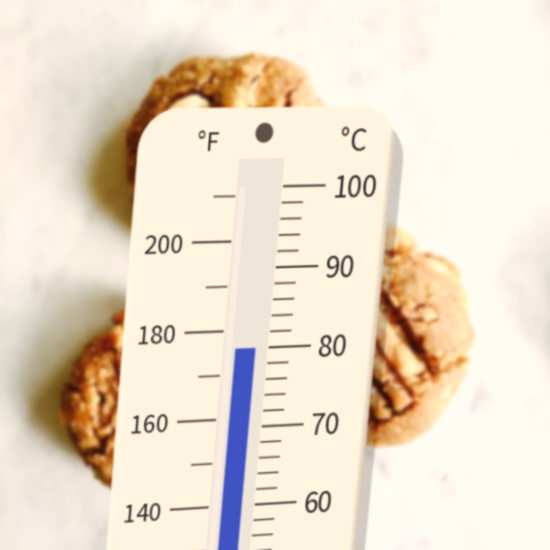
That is **80** °C
